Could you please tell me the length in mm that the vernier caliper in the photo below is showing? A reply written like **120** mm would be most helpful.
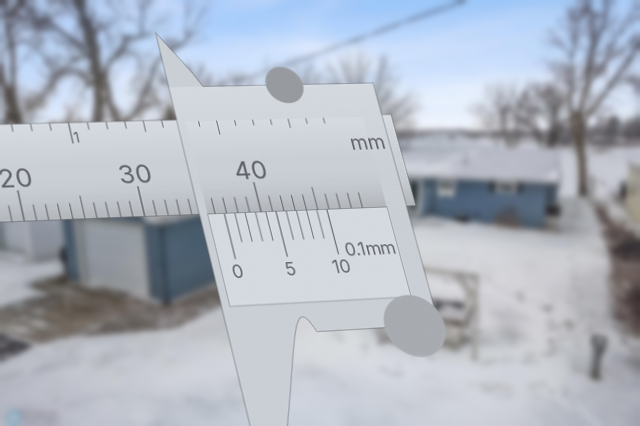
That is **36.8** mm
